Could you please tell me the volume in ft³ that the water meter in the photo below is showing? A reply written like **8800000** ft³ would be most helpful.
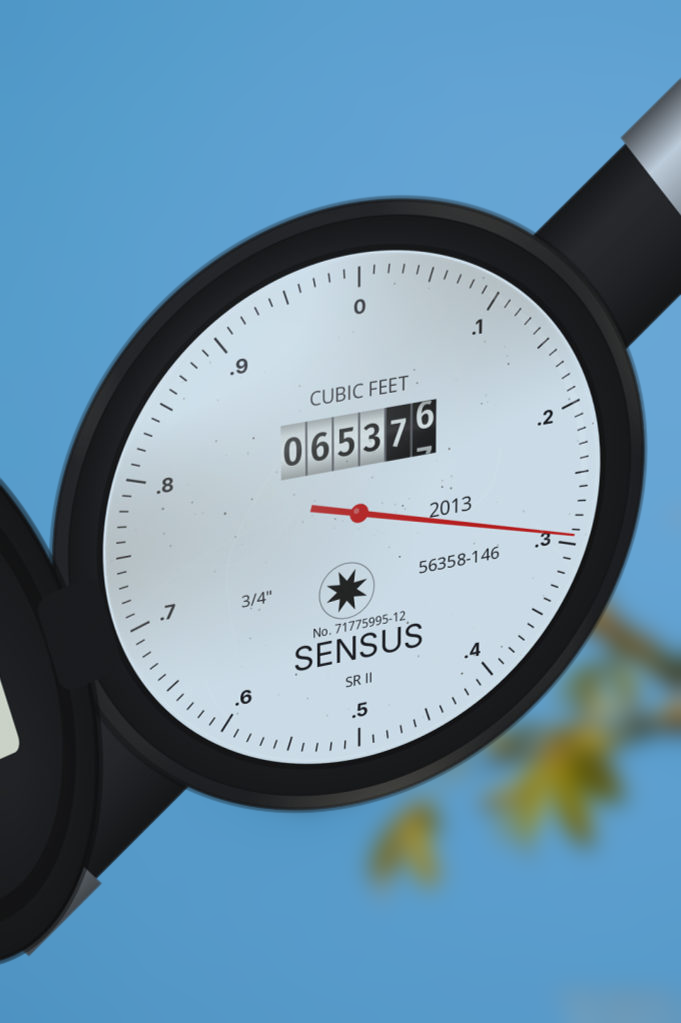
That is **65376.29** ft³
